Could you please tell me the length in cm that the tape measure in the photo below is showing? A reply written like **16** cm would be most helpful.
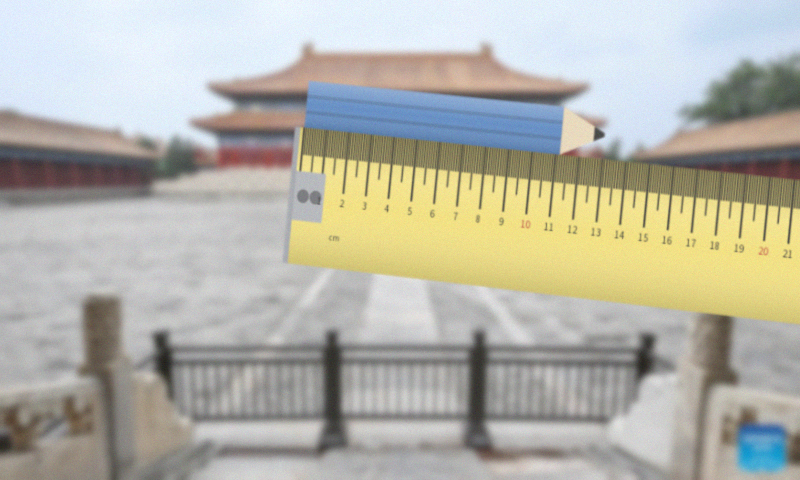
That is **13** cm
